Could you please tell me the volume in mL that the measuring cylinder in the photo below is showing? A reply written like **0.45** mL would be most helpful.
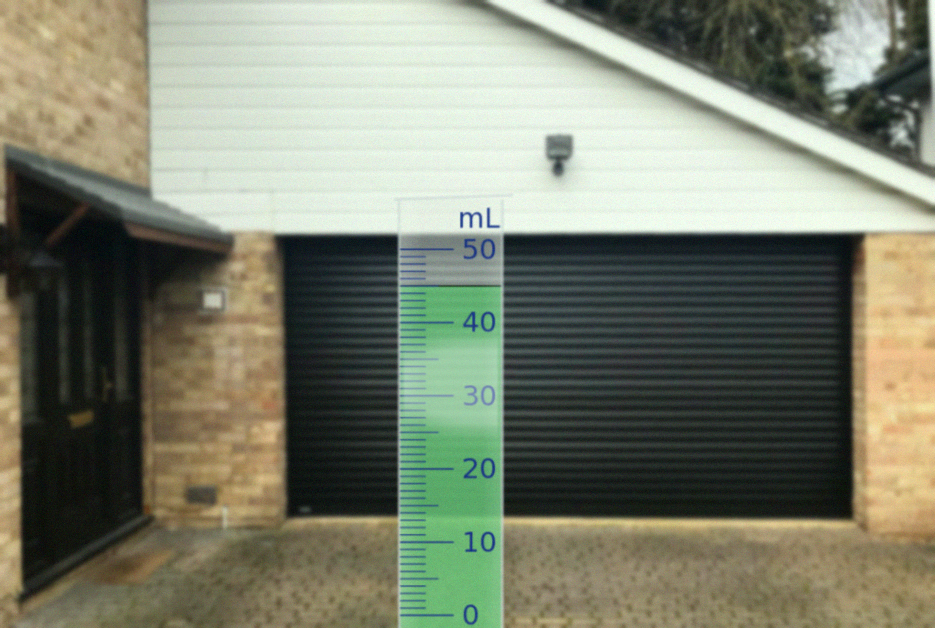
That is **45** mL
